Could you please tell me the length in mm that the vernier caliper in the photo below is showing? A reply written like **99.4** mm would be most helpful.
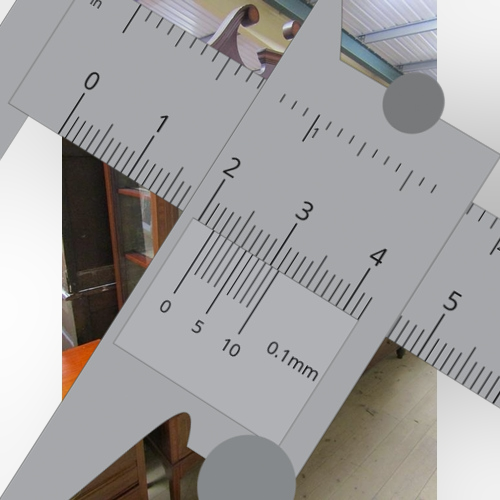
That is **22.2** mm
